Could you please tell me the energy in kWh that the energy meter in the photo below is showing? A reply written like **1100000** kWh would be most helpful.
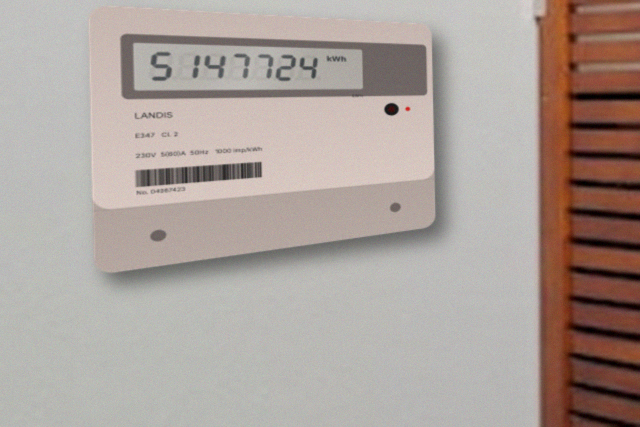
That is **5147724** kWh
